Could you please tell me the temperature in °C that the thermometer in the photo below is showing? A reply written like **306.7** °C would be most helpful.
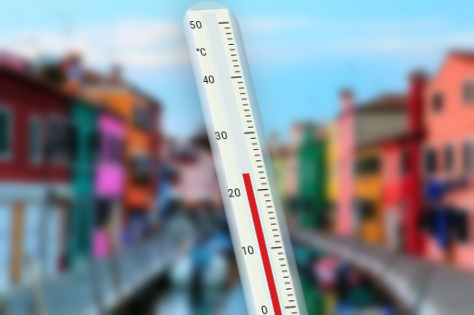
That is **23** °C
